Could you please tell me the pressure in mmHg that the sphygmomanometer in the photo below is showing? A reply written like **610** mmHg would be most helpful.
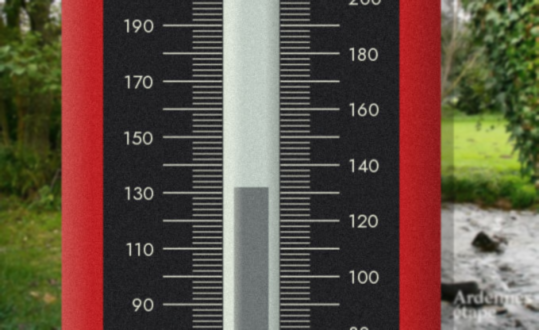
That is **132** mmHg
